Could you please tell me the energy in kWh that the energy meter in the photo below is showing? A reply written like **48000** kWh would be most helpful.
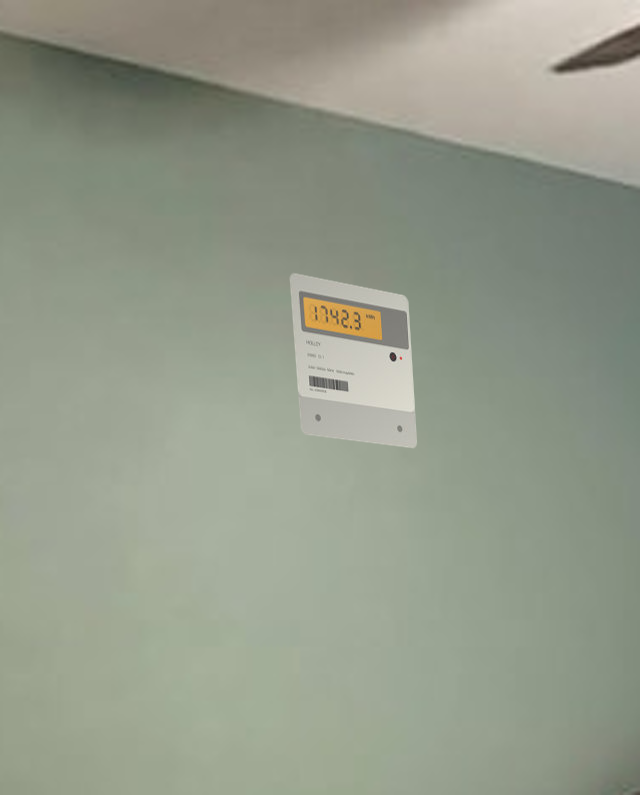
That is **1742.3** kWh
